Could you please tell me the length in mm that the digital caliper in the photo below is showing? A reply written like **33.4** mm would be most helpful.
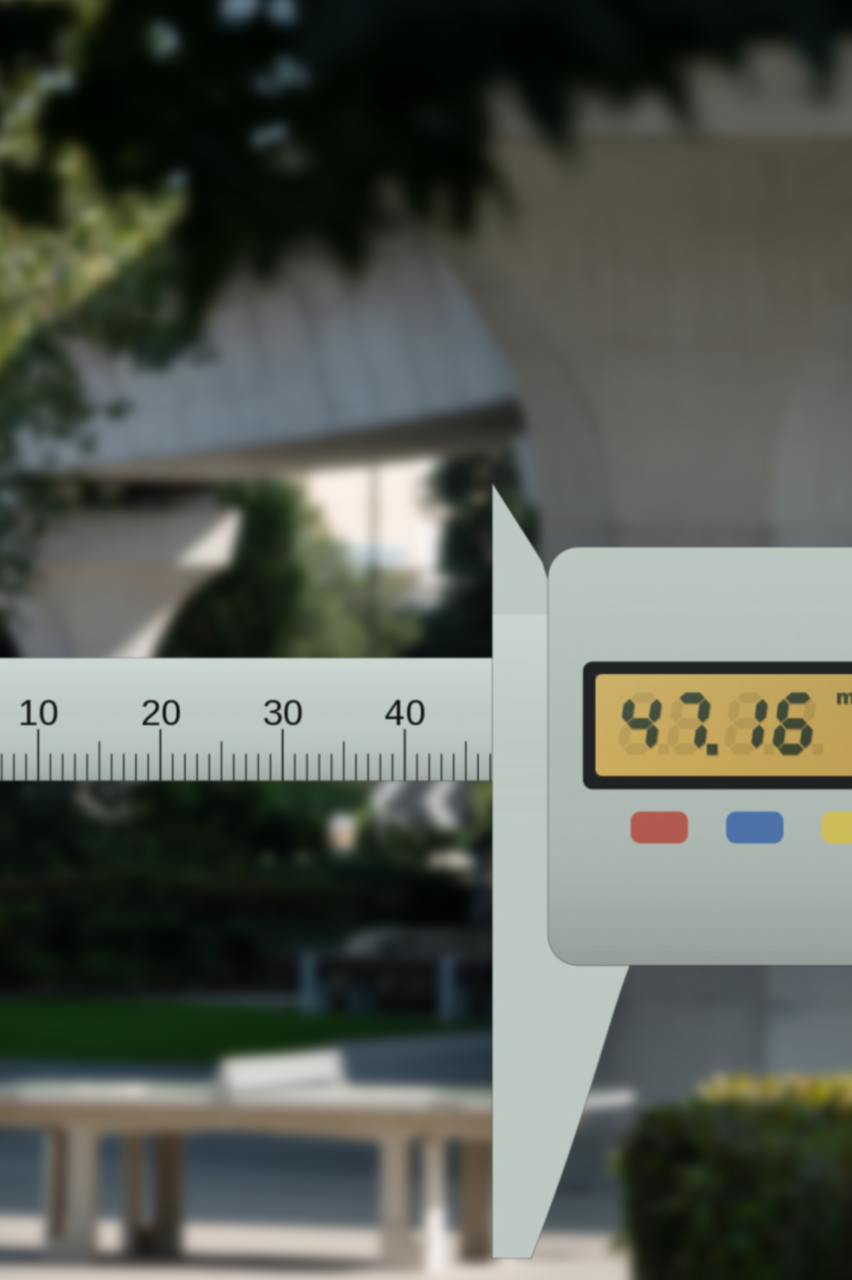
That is **47.16** mm
